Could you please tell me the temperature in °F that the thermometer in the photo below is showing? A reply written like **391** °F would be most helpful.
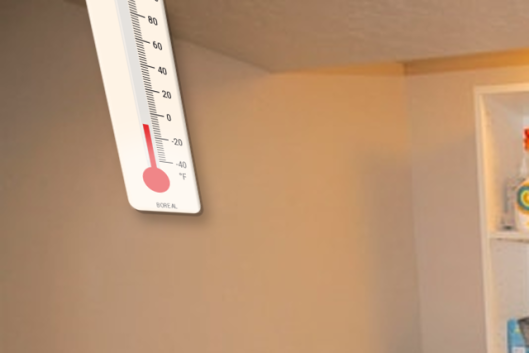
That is **-10** °F
